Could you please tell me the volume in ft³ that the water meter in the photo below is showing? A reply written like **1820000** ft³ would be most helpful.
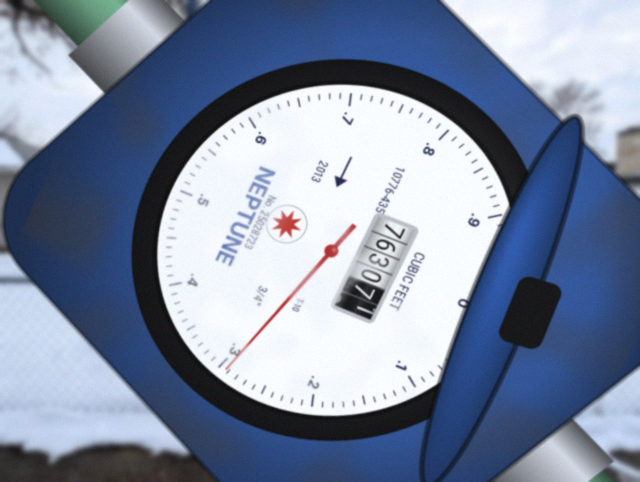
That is **763071.29** ft³
